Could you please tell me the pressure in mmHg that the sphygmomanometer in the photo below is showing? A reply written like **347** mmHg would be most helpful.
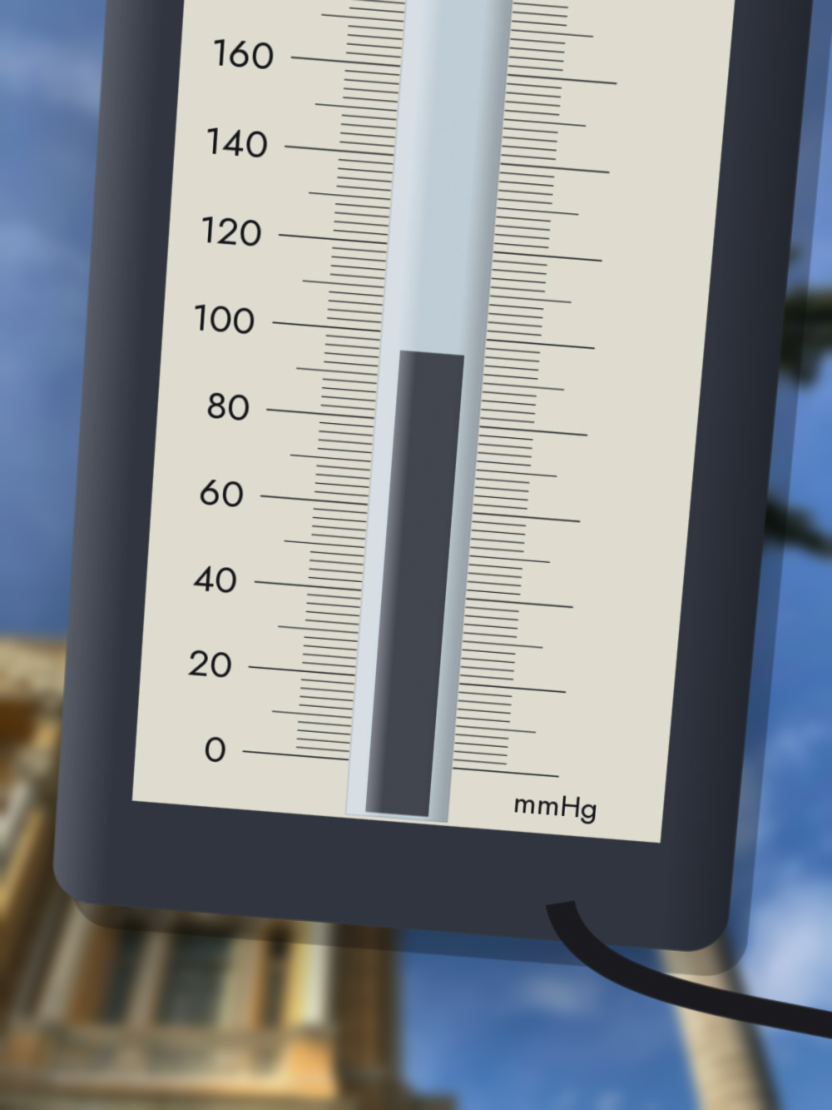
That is **96** mmHg
